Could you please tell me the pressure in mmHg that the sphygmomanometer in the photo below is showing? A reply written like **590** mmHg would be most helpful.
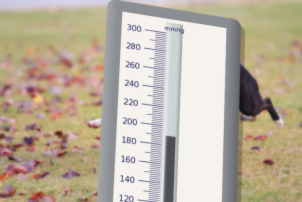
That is **190** mmHg
